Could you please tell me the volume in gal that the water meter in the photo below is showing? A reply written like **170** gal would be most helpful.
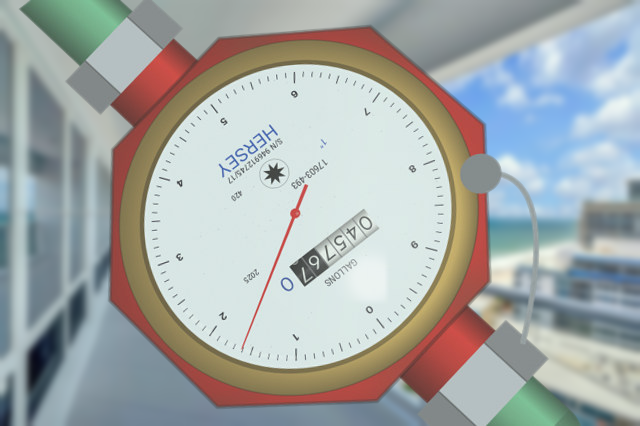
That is **457671.6** gal
